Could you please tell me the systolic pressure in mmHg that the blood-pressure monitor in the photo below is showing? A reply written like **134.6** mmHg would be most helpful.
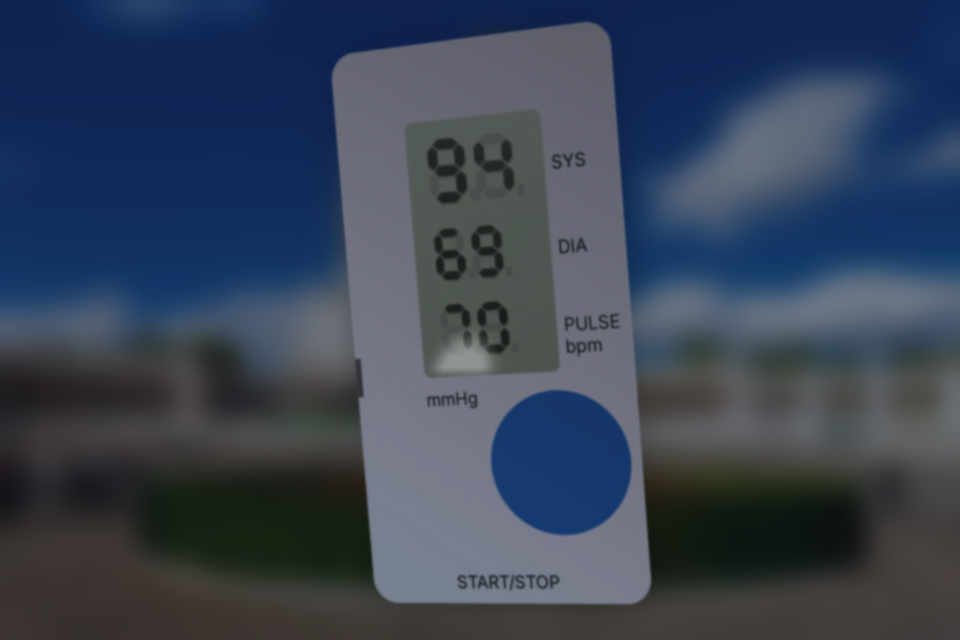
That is **94** mmHg
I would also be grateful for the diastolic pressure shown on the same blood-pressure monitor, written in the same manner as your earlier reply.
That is **69** mmHg
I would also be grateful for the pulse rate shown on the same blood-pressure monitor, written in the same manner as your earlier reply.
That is **70** bpm
